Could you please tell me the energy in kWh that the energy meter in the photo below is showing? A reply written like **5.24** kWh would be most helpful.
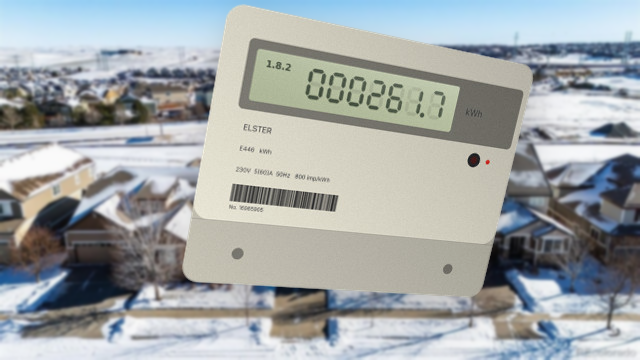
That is **261.7** kWh
